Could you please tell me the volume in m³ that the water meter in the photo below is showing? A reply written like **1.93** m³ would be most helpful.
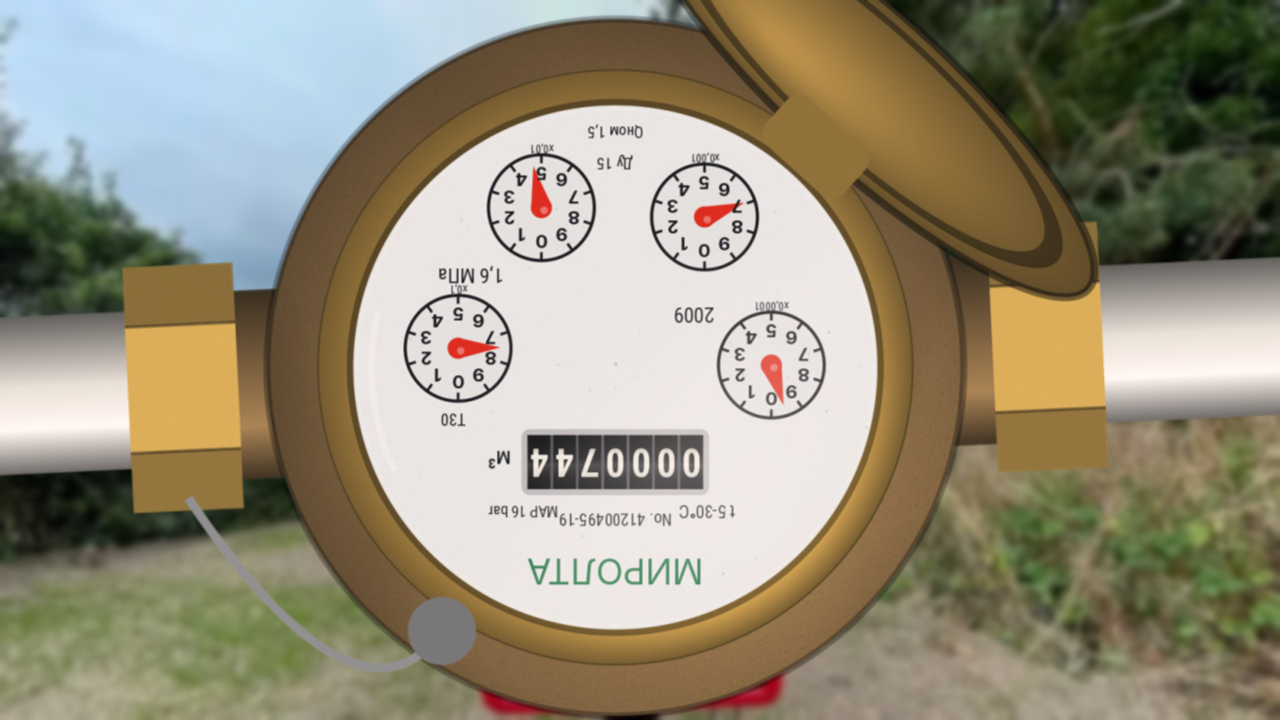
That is **744.7469** m³
